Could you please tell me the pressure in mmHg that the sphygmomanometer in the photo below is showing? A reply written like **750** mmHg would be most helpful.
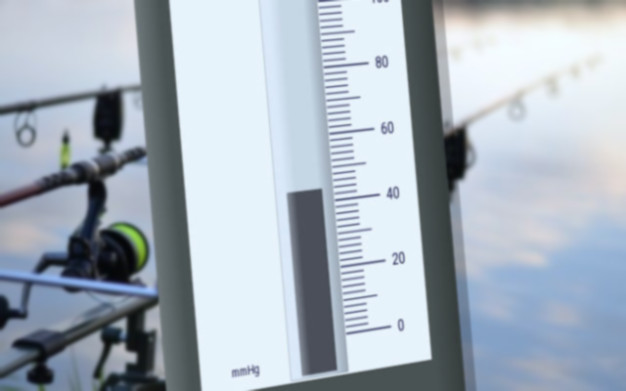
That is **44** mmHg
